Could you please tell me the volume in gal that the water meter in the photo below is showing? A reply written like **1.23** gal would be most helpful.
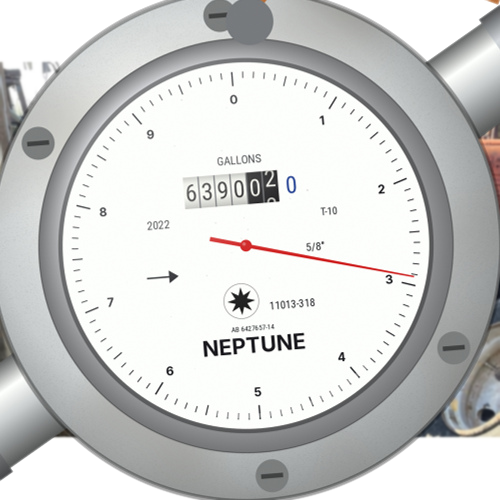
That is **6390022.9** gal
